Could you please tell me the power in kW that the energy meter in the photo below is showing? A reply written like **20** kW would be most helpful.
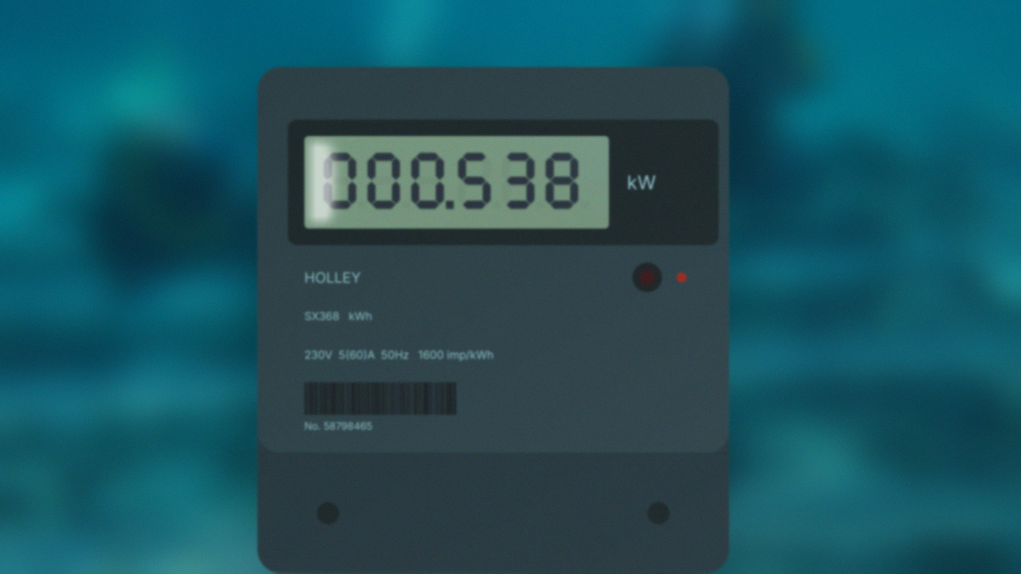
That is **0.538** kW
